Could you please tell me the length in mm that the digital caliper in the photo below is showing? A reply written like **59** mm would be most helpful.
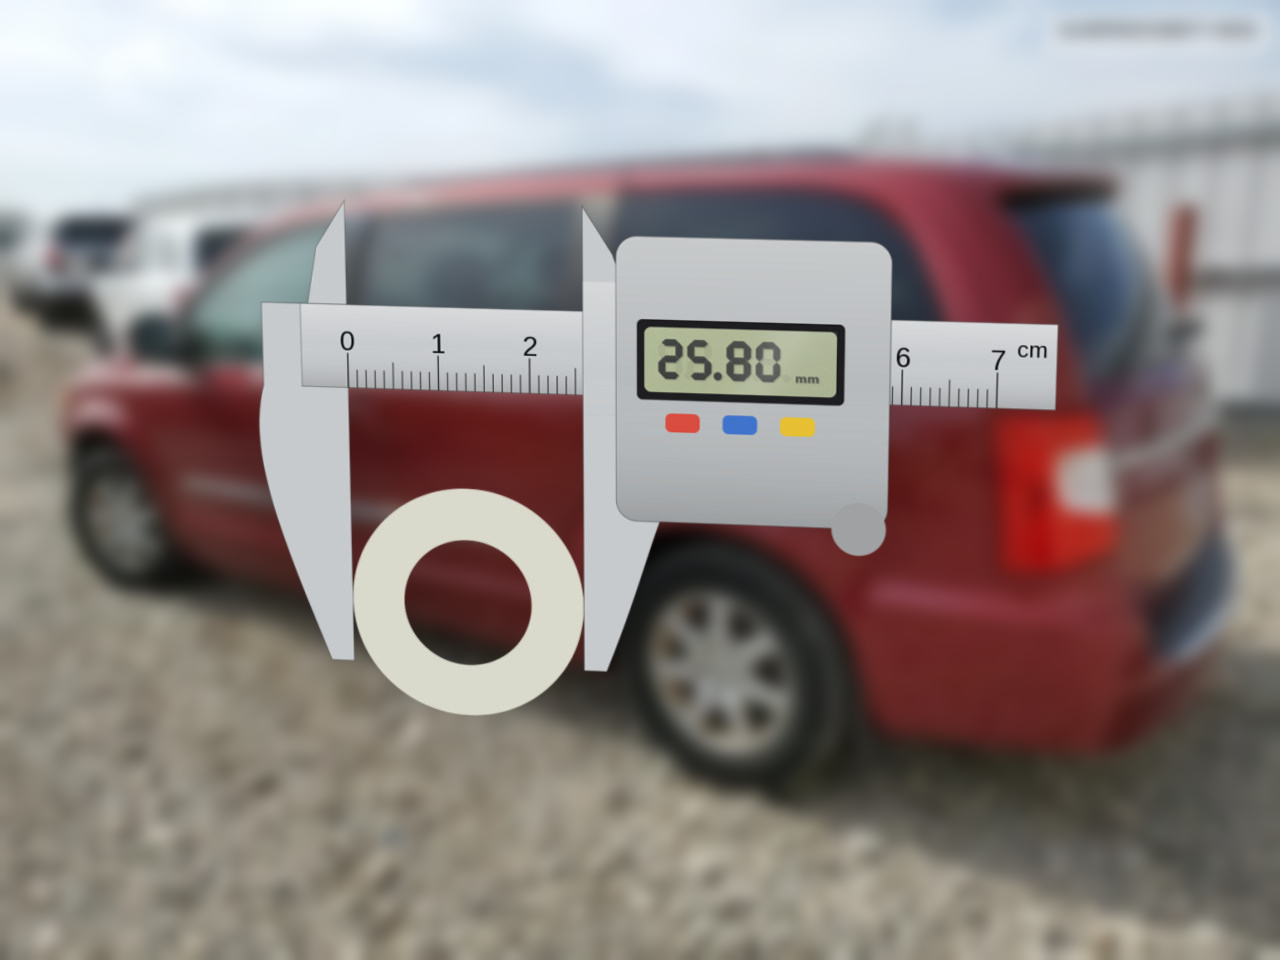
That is **25.80** mm
